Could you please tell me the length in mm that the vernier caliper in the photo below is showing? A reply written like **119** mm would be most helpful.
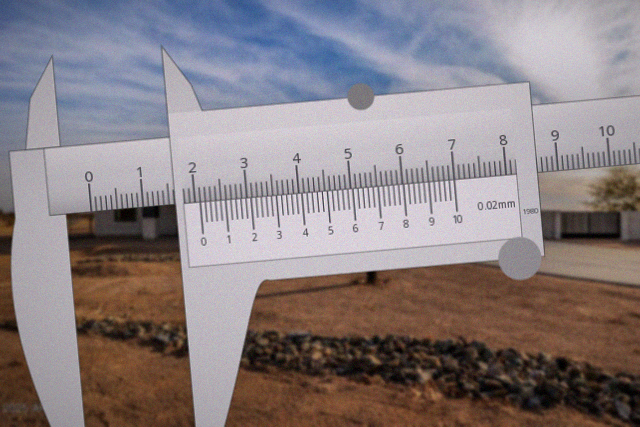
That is **21.0** mm
